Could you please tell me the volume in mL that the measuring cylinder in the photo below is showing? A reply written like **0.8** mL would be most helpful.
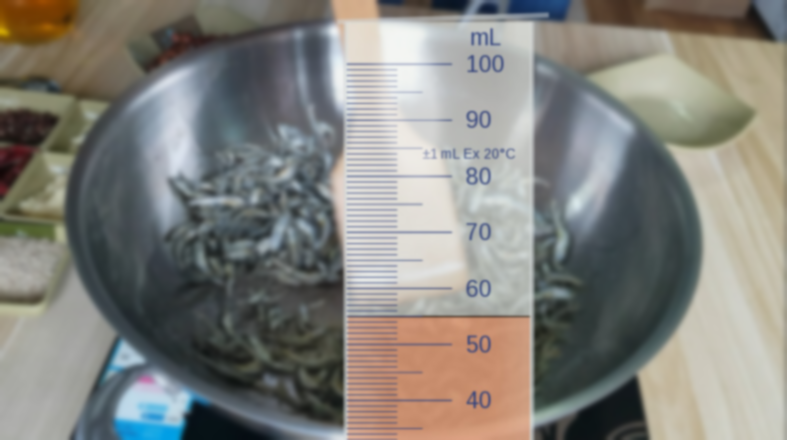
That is **55** mL
